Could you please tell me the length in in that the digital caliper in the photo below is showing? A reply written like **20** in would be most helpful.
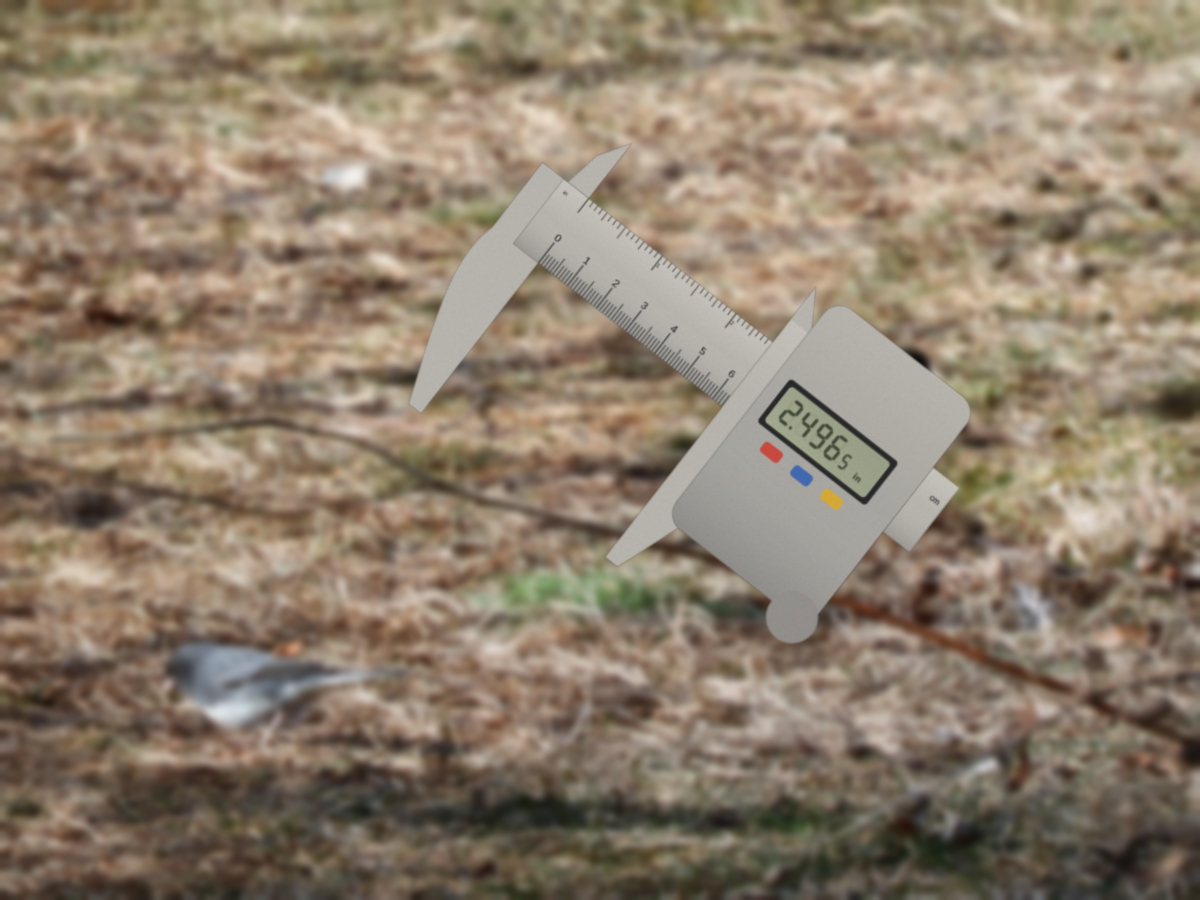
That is **2.4965** in
